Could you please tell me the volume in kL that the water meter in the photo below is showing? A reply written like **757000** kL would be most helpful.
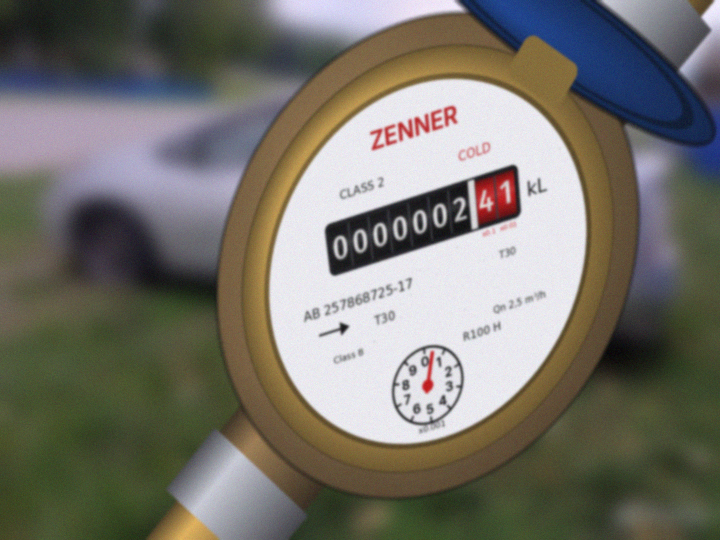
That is **2.410** kL
